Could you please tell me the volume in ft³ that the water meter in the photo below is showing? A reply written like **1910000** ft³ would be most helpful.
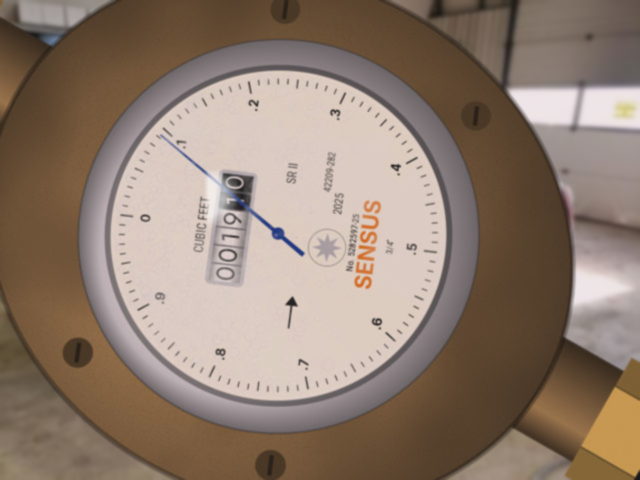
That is **1910.09** ft³
